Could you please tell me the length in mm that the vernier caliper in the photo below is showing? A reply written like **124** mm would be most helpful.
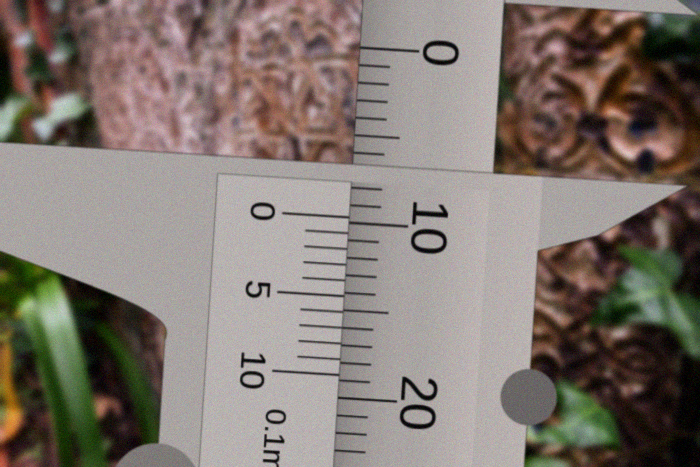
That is **9.7** mm
